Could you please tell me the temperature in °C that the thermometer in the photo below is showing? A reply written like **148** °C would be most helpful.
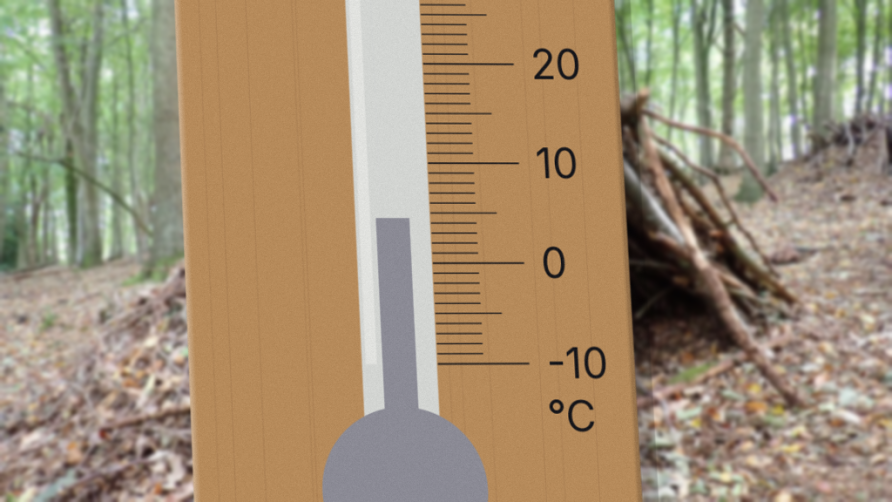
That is **4.5** °C
